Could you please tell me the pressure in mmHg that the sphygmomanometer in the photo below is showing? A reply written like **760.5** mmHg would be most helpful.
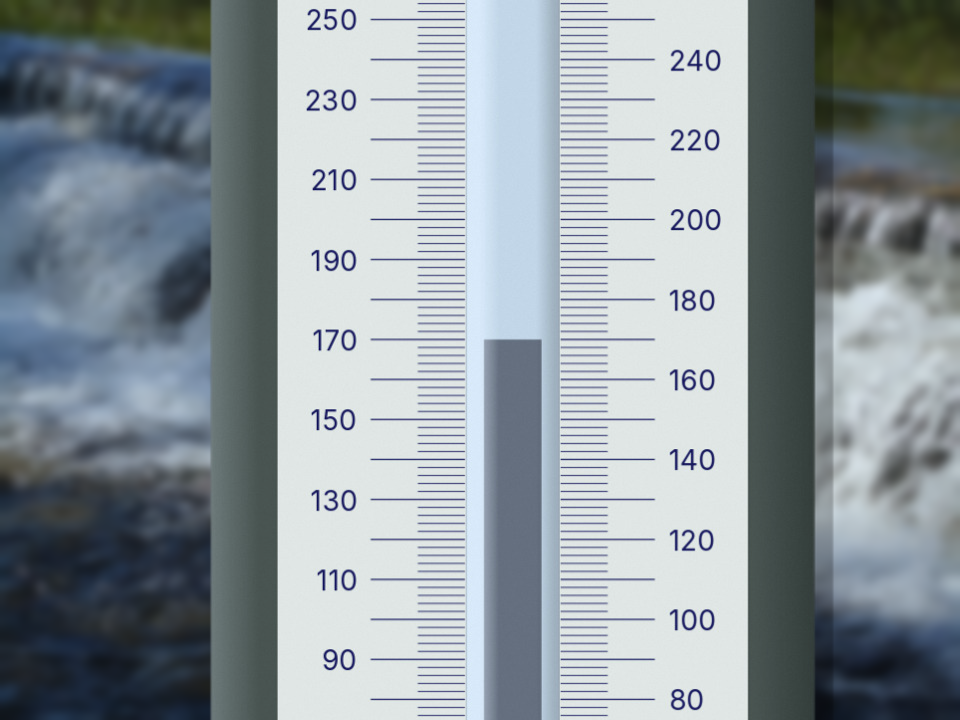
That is **170** mmHg
